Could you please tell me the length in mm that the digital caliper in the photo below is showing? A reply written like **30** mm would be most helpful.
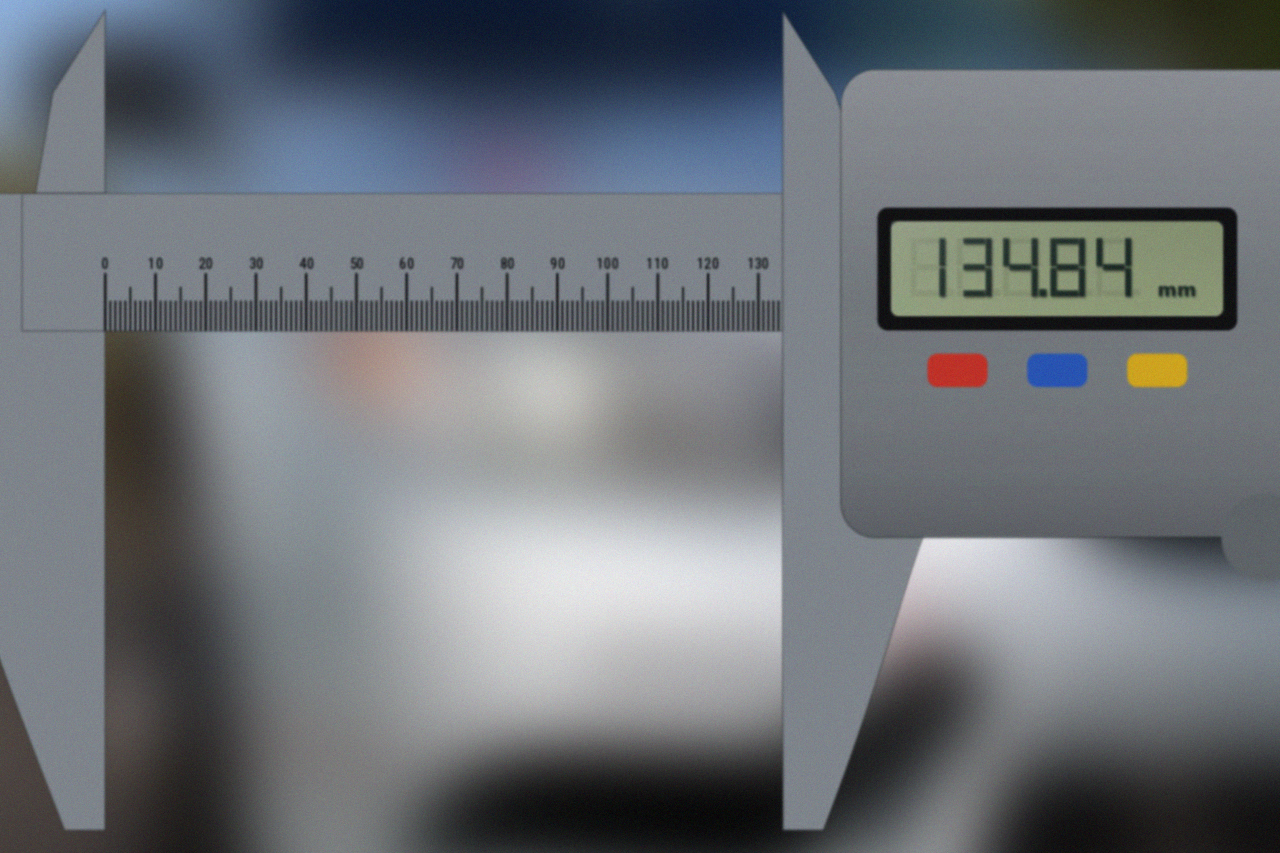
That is **134.84** mm
